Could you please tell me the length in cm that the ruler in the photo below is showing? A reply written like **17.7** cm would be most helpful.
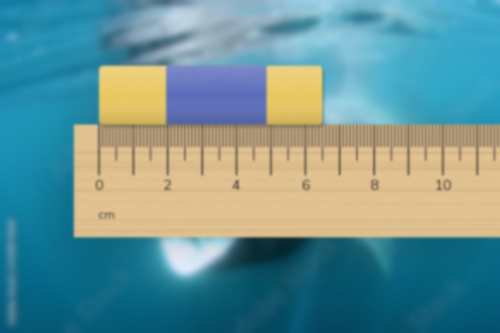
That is **6.5** cm
